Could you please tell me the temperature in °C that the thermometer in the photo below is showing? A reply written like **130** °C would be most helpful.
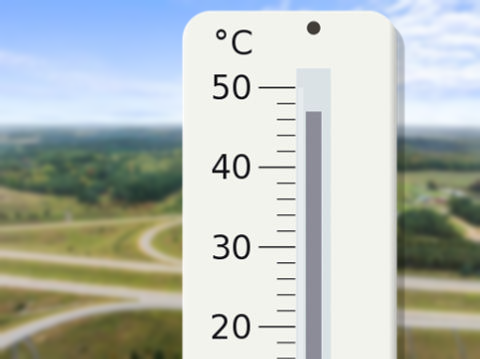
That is **47** °C
